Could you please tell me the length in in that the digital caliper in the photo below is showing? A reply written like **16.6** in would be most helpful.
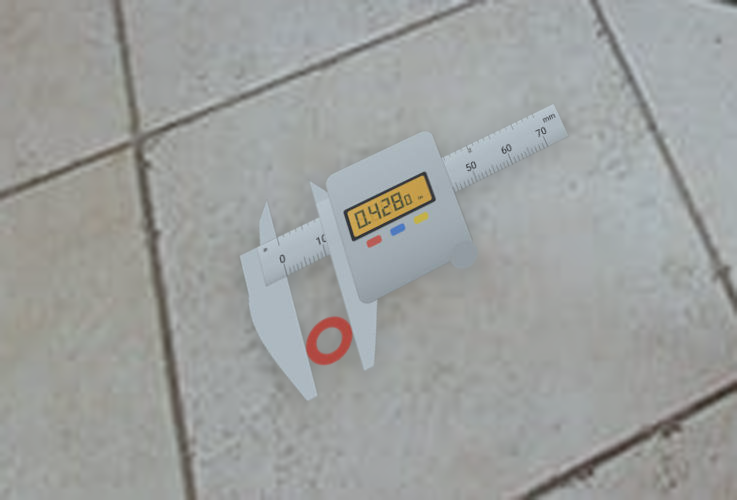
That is **0.4280** in
